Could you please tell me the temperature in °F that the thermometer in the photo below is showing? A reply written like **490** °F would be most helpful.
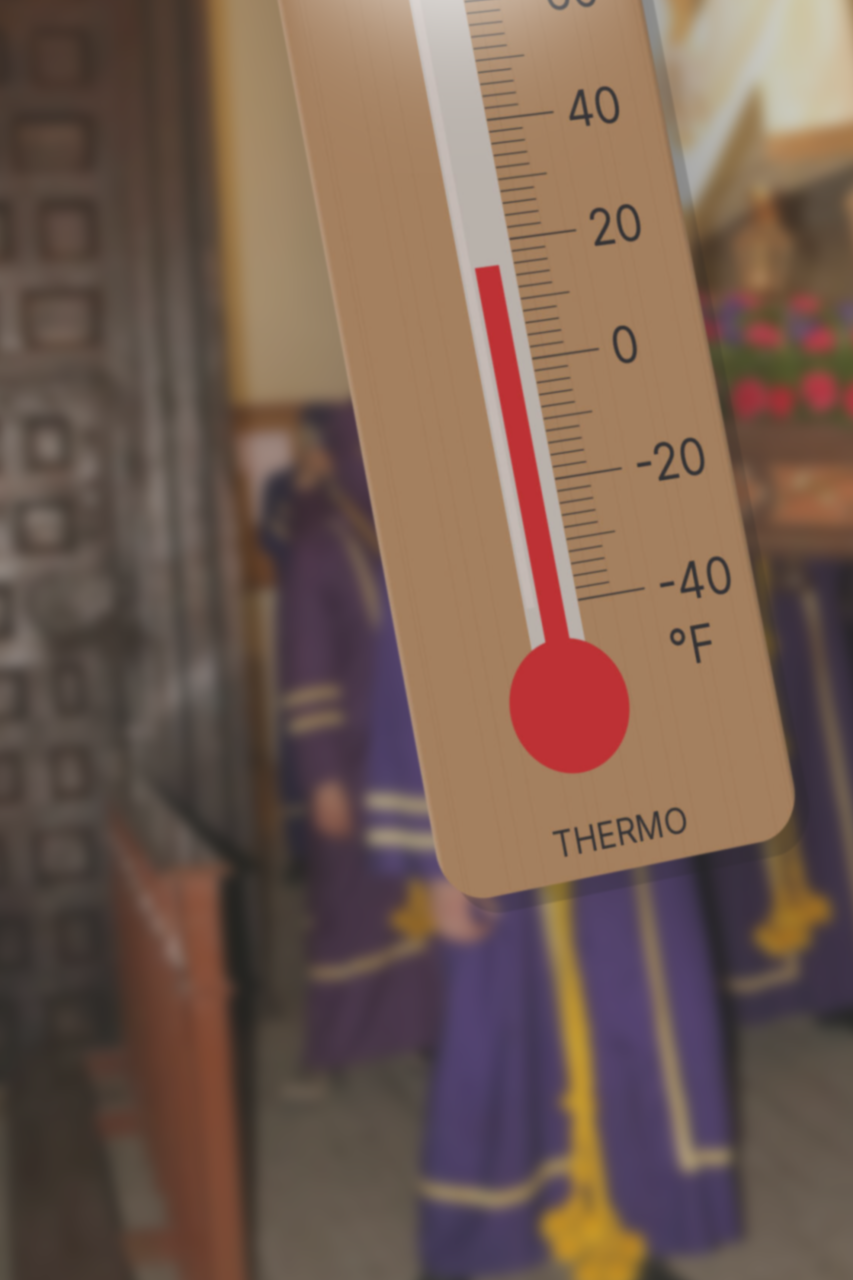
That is **16** °F
